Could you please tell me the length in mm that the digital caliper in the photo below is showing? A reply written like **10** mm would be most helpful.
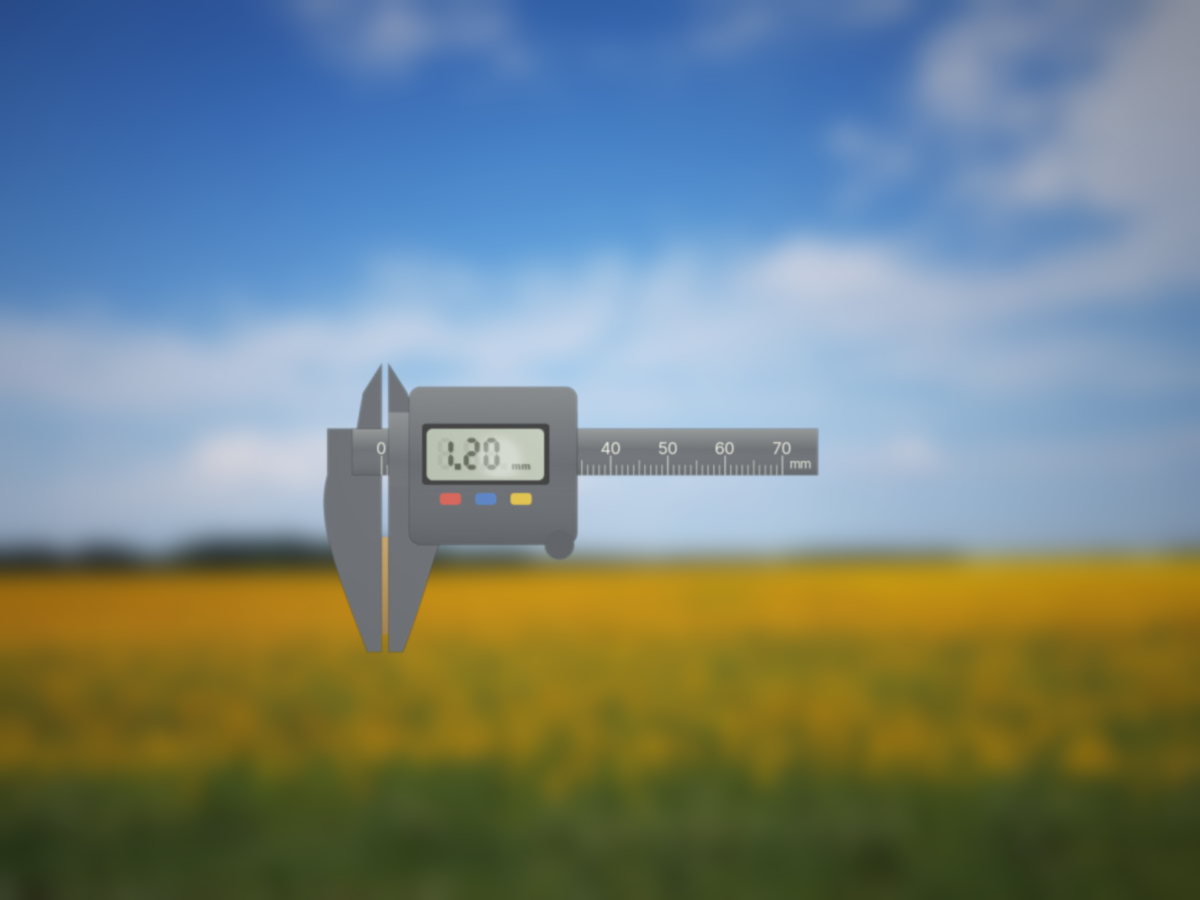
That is **1.20** mm
